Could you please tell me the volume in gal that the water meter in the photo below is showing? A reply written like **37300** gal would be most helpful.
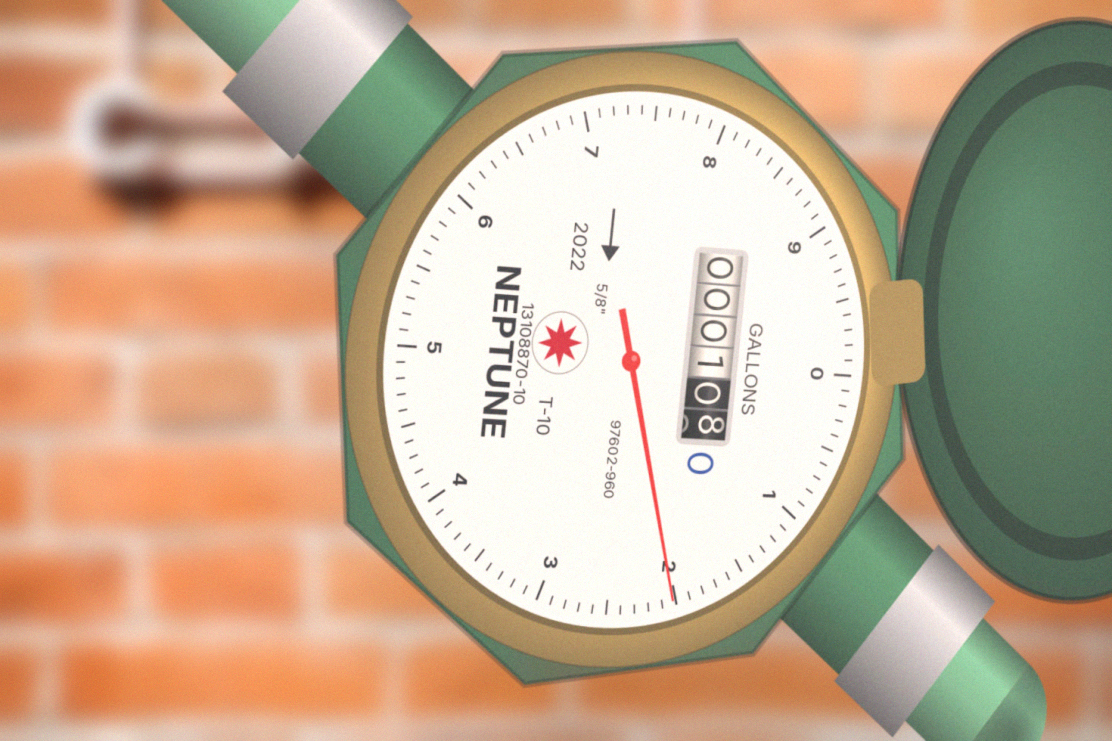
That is **1082.0** gal
